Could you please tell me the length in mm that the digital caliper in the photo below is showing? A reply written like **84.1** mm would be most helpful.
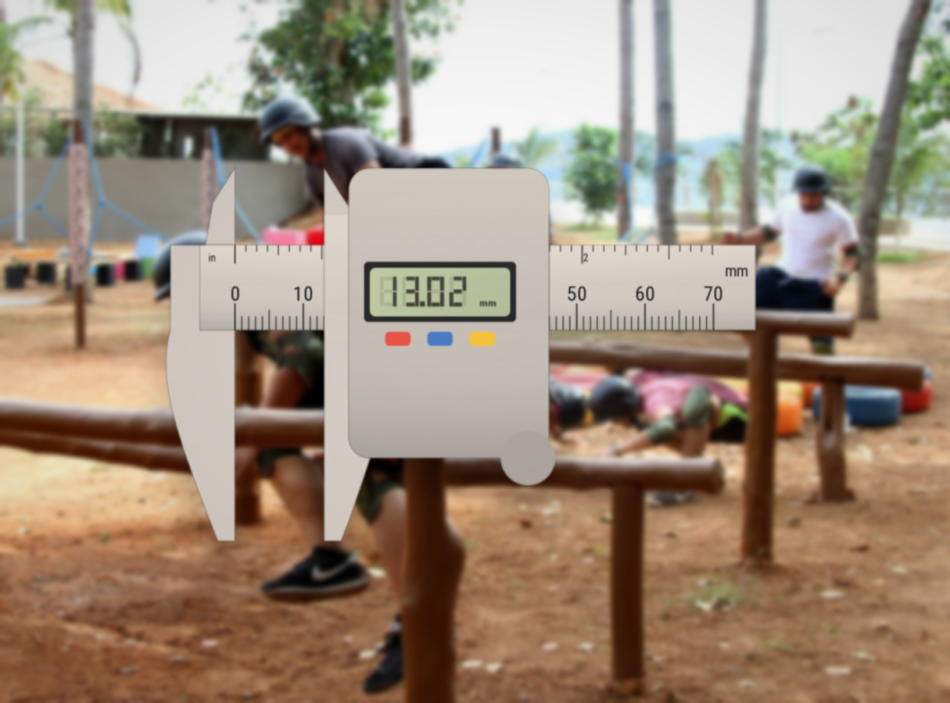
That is **13.02** mm
